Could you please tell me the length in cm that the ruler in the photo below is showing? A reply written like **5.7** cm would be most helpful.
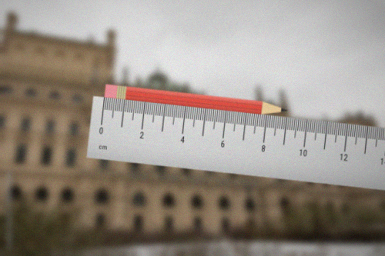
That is **9** cm
